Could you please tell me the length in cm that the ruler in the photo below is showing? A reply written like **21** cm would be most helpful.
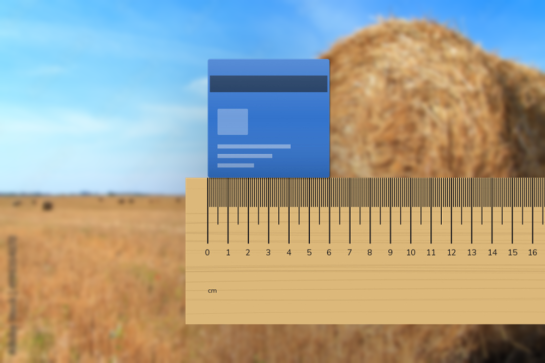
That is **6** cm
